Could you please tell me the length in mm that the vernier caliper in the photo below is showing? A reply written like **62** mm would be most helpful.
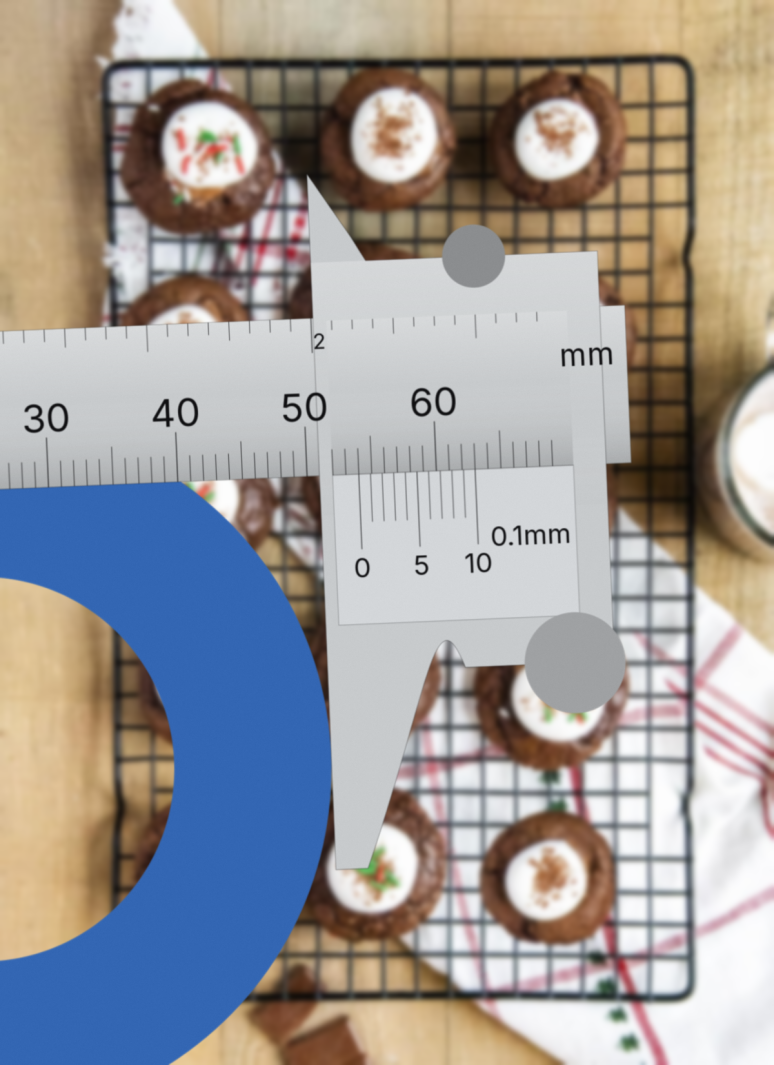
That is **54.0** mm
